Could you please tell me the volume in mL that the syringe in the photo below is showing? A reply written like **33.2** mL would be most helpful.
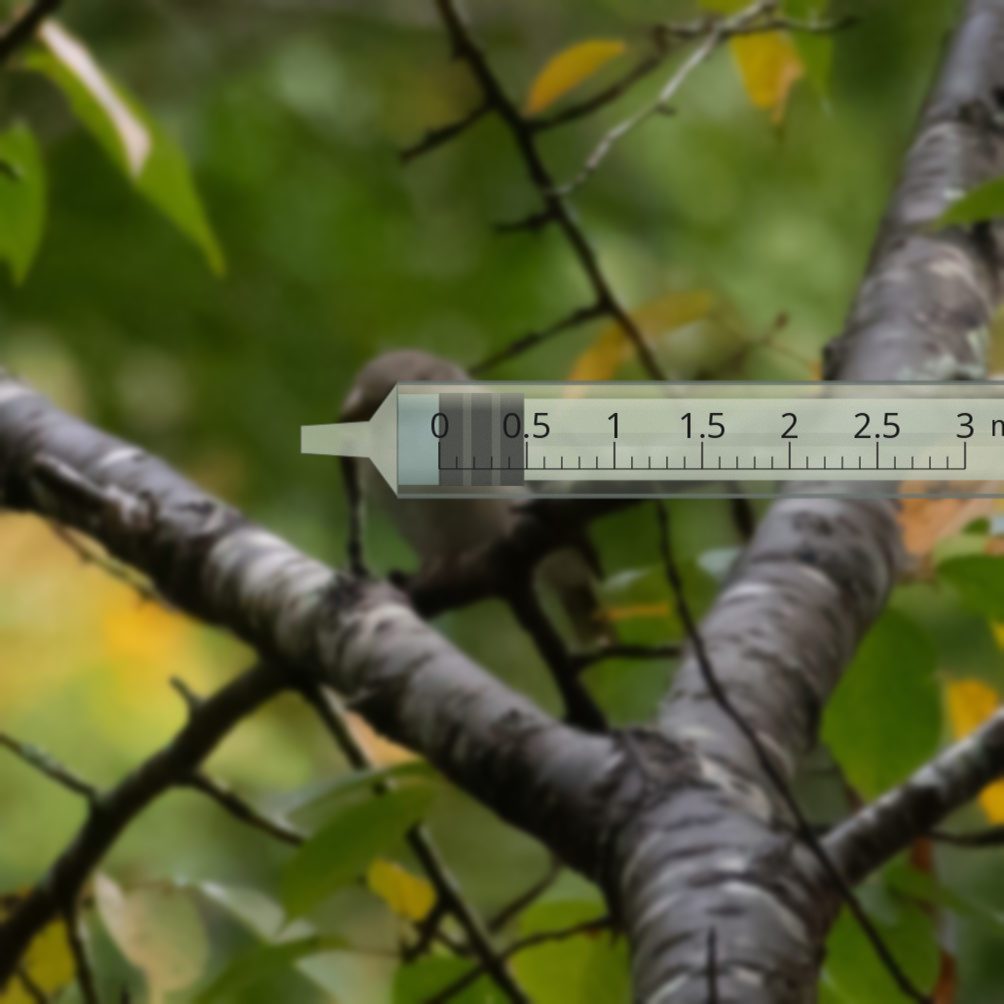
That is **0** mL
